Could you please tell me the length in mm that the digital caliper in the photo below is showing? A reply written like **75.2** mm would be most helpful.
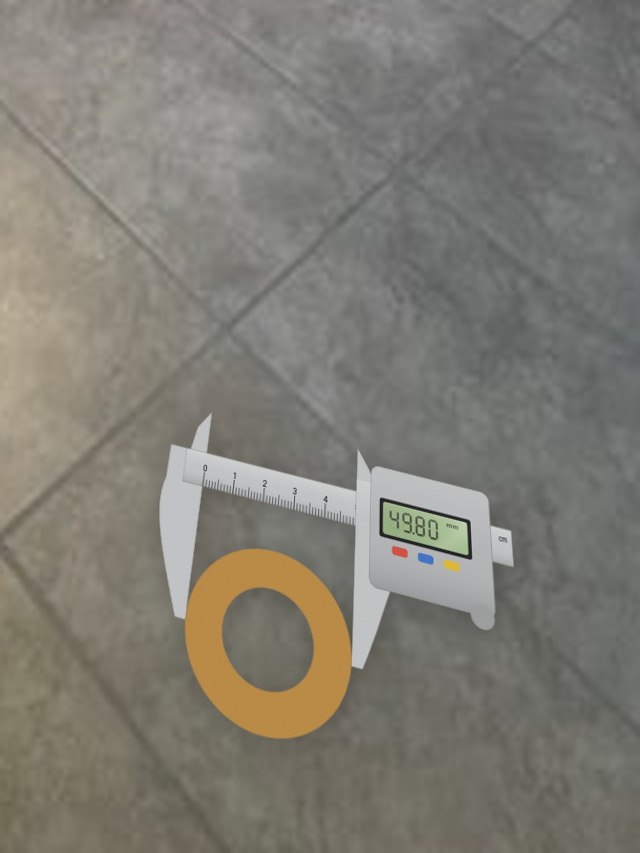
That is **49.80** mm
